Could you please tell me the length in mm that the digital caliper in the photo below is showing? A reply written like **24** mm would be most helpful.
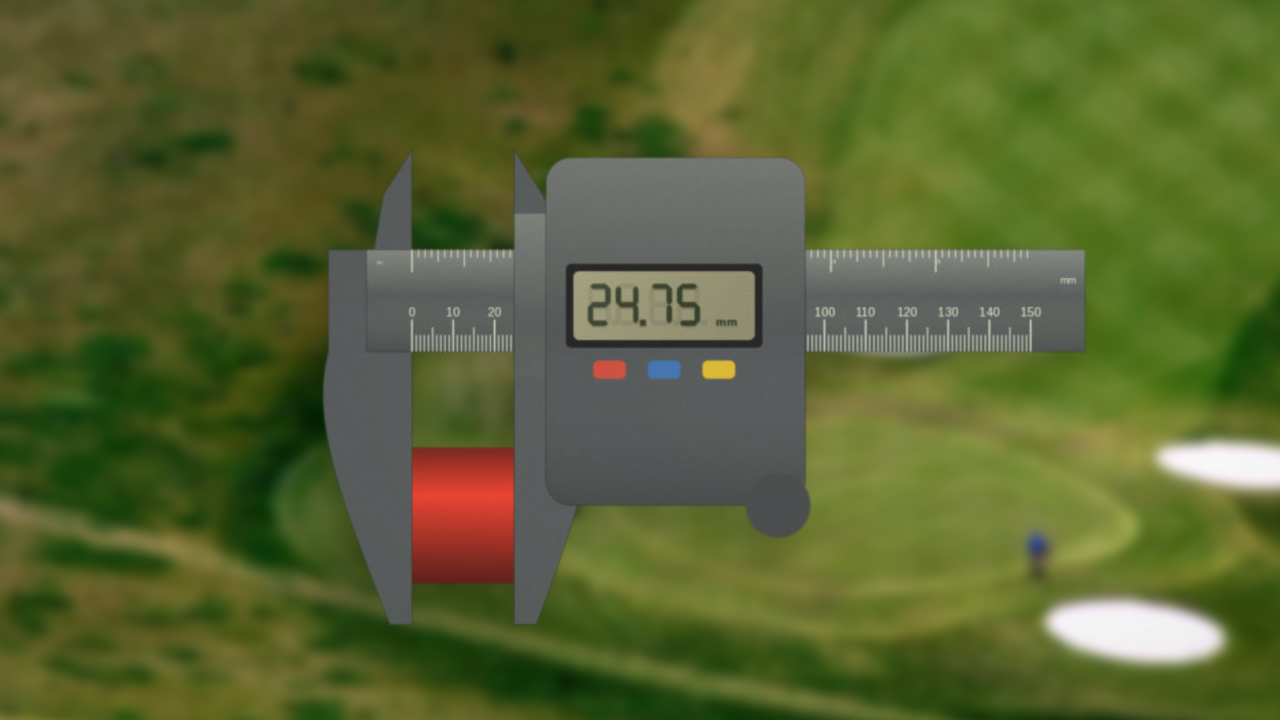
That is **24.75** mm
